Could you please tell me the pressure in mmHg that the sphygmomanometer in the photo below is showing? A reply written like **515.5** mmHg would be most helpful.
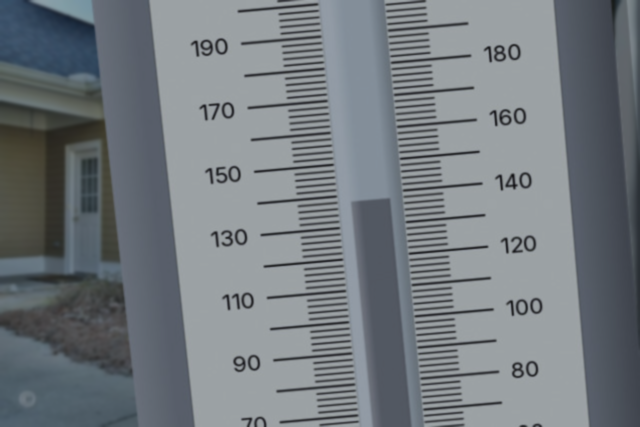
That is **138** mmHg
